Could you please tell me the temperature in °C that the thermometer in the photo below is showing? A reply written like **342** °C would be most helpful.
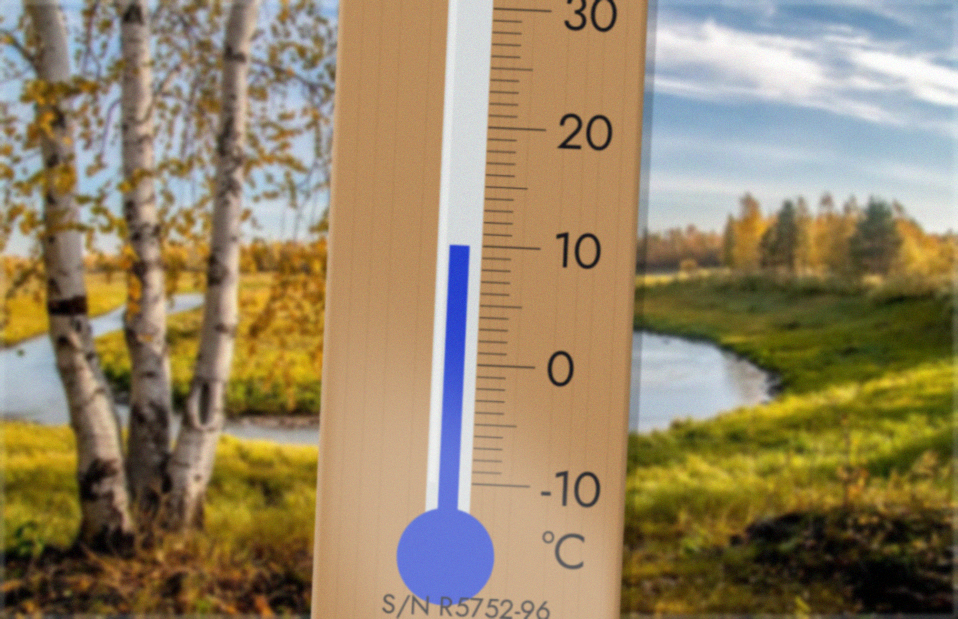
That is **10** °C
